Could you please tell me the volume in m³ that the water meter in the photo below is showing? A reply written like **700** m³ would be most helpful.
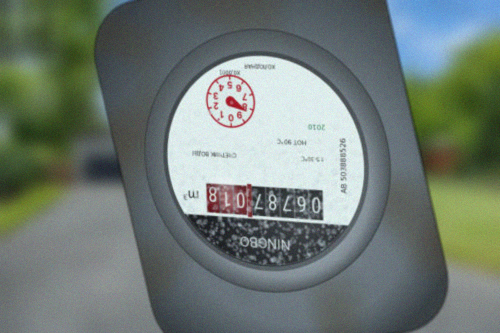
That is **6787.0178** m³
